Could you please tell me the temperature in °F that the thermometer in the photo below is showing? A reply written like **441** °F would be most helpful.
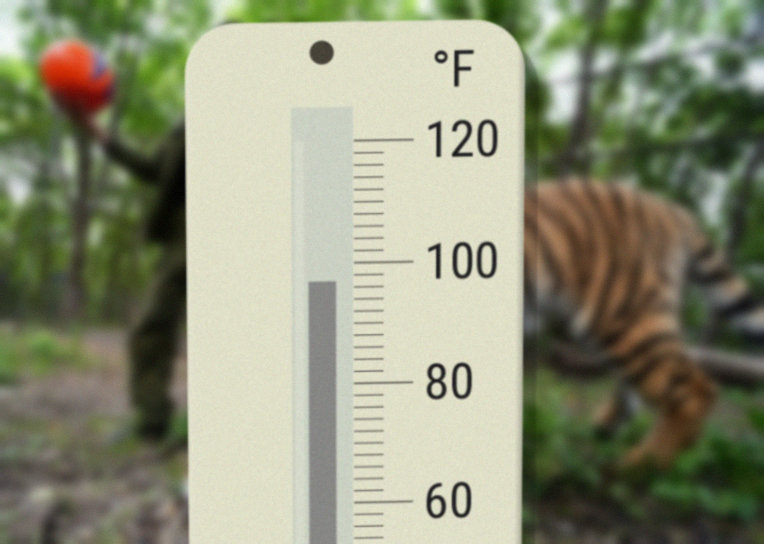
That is **97** °F
